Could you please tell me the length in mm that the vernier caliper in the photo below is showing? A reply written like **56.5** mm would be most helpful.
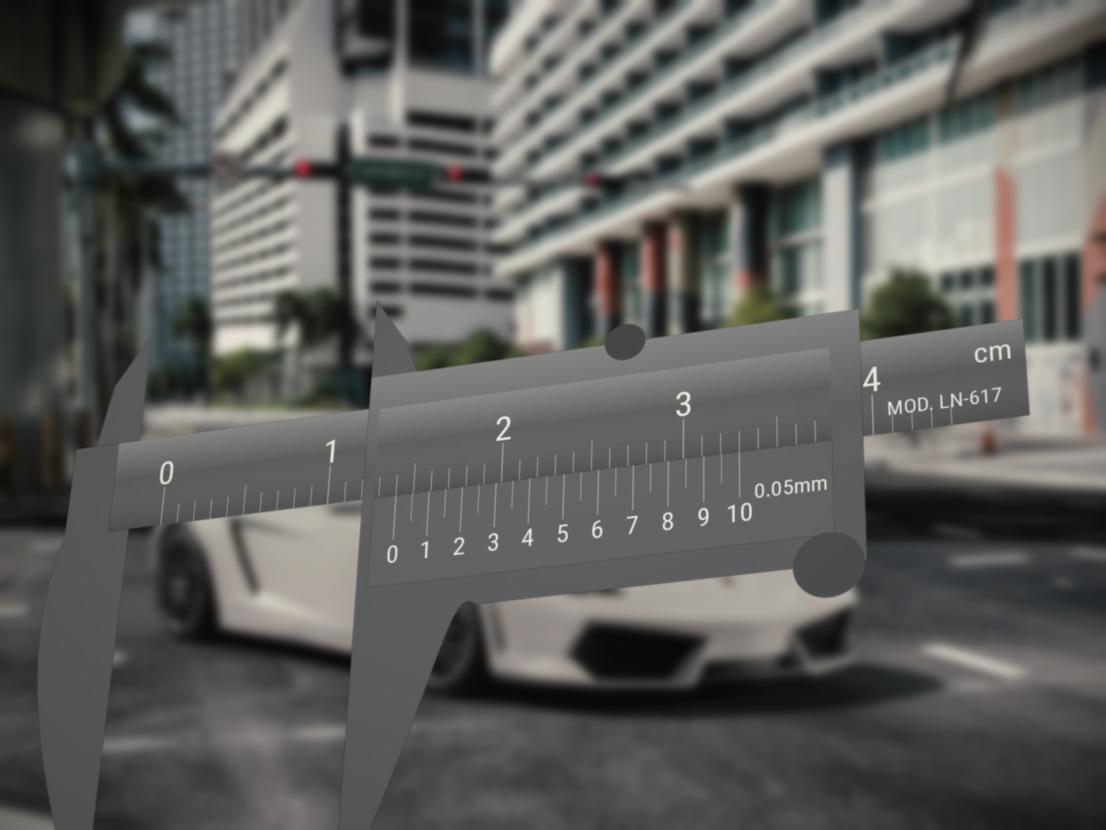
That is **14.0** mm
